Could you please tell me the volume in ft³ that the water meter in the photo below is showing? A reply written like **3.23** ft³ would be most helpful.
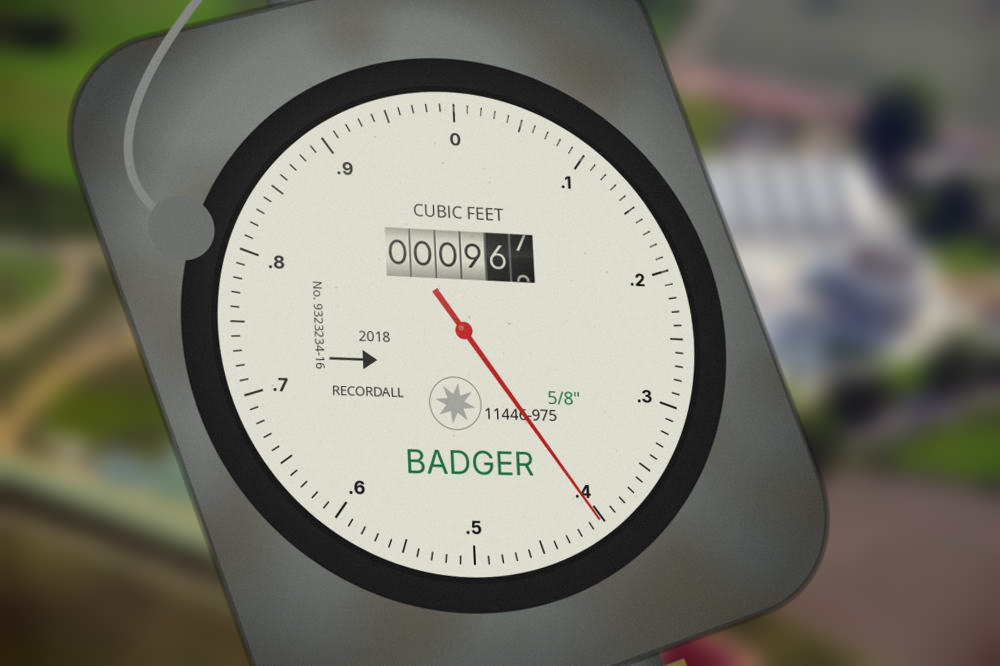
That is **967.40** ft³
